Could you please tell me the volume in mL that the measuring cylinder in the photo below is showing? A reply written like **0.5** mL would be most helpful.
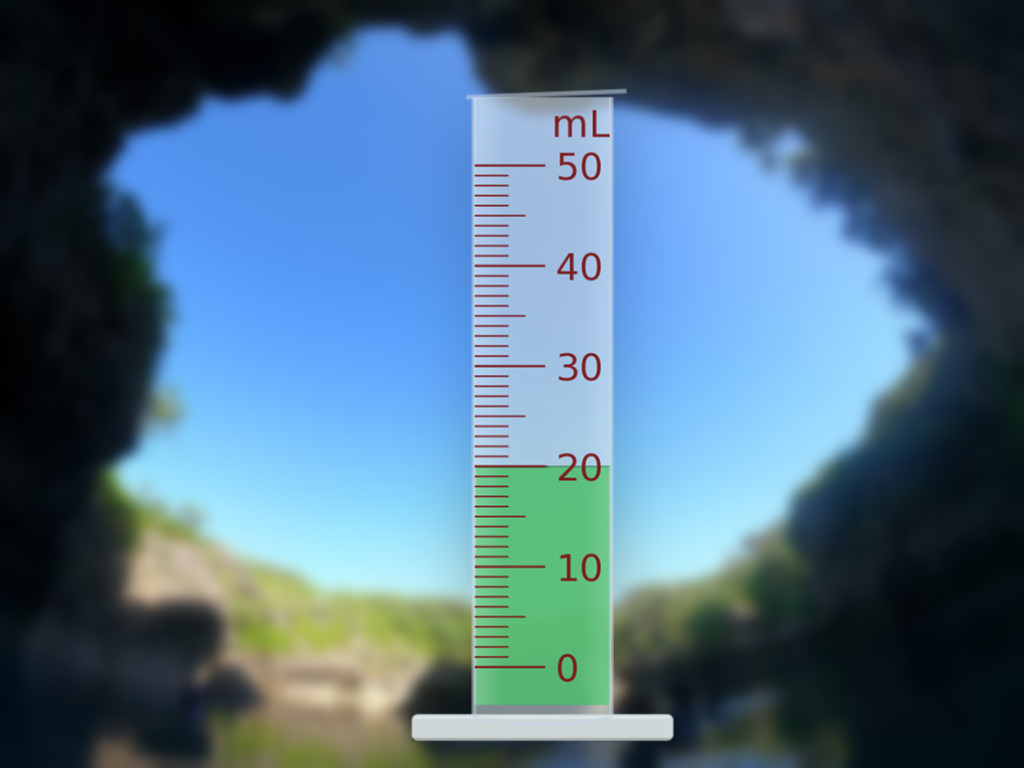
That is **20** mL
